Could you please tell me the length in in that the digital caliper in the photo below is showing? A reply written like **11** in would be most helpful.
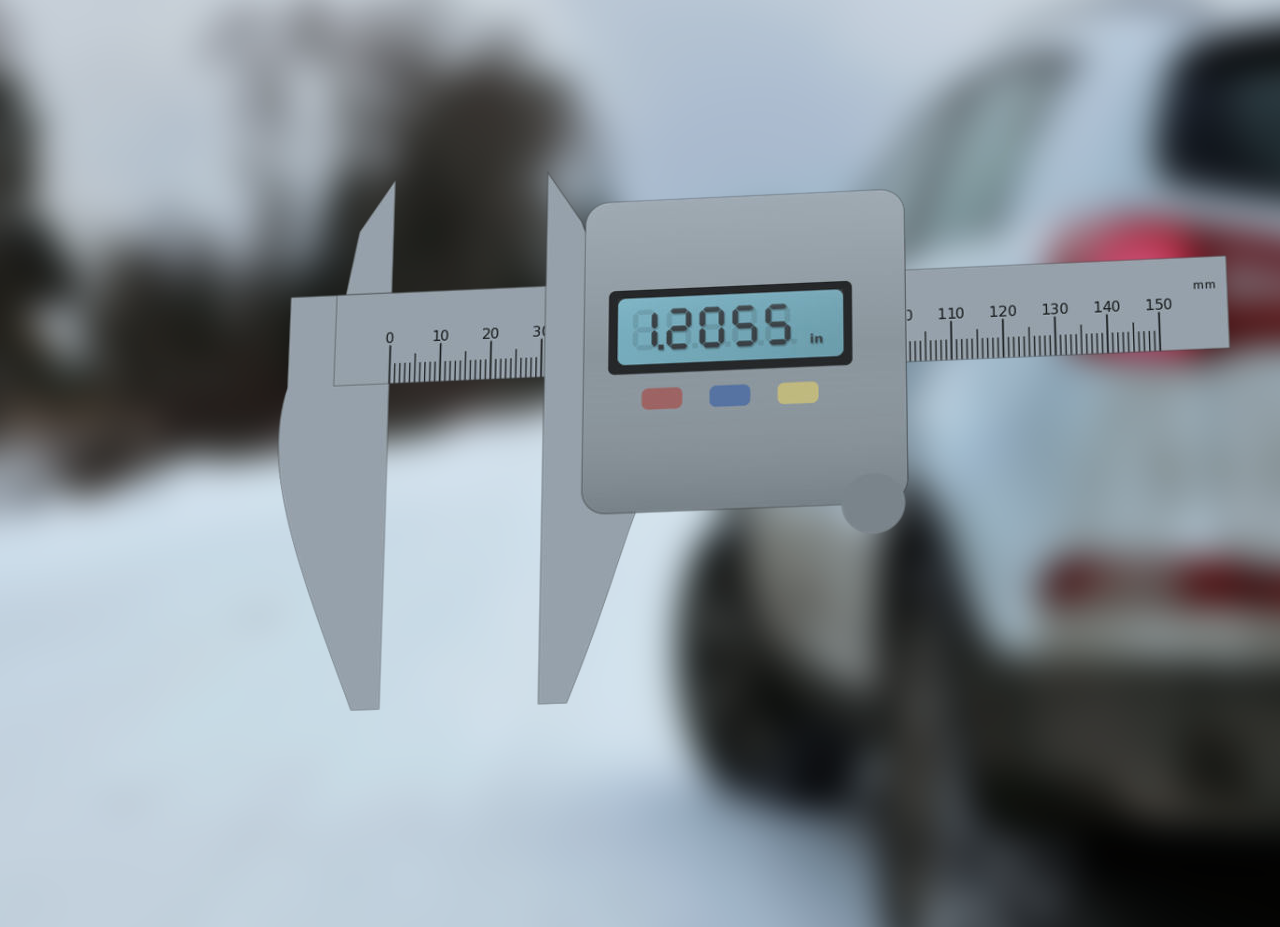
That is **1.2055** in
